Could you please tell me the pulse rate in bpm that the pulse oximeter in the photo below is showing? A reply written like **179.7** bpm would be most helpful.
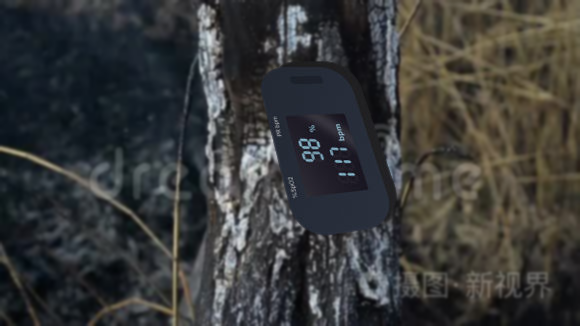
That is **117** bpm
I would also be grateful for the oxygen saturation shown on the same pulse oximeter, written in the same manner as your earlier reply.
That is **98** %
